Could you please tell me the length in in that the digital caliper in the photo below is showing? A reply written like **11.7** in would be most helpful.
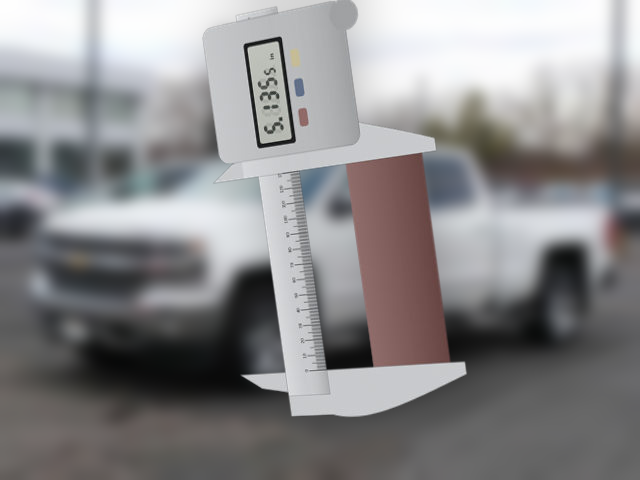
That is **5.1355** in
